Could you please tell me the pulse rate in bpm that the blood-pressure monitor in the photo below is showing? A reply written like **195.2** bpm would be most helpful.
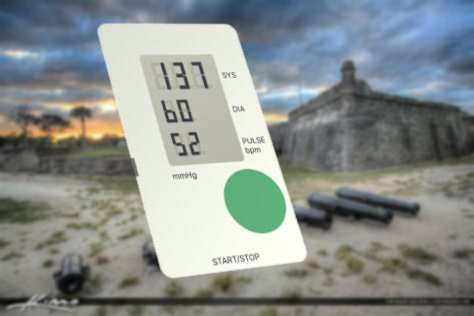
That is **52** bpm
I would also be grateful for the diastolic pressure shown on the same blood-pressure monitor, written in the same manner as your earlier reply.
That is **60** mmHg
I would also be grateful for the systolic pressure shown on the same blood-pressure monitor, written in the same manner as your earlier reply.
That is **137** mmHg
